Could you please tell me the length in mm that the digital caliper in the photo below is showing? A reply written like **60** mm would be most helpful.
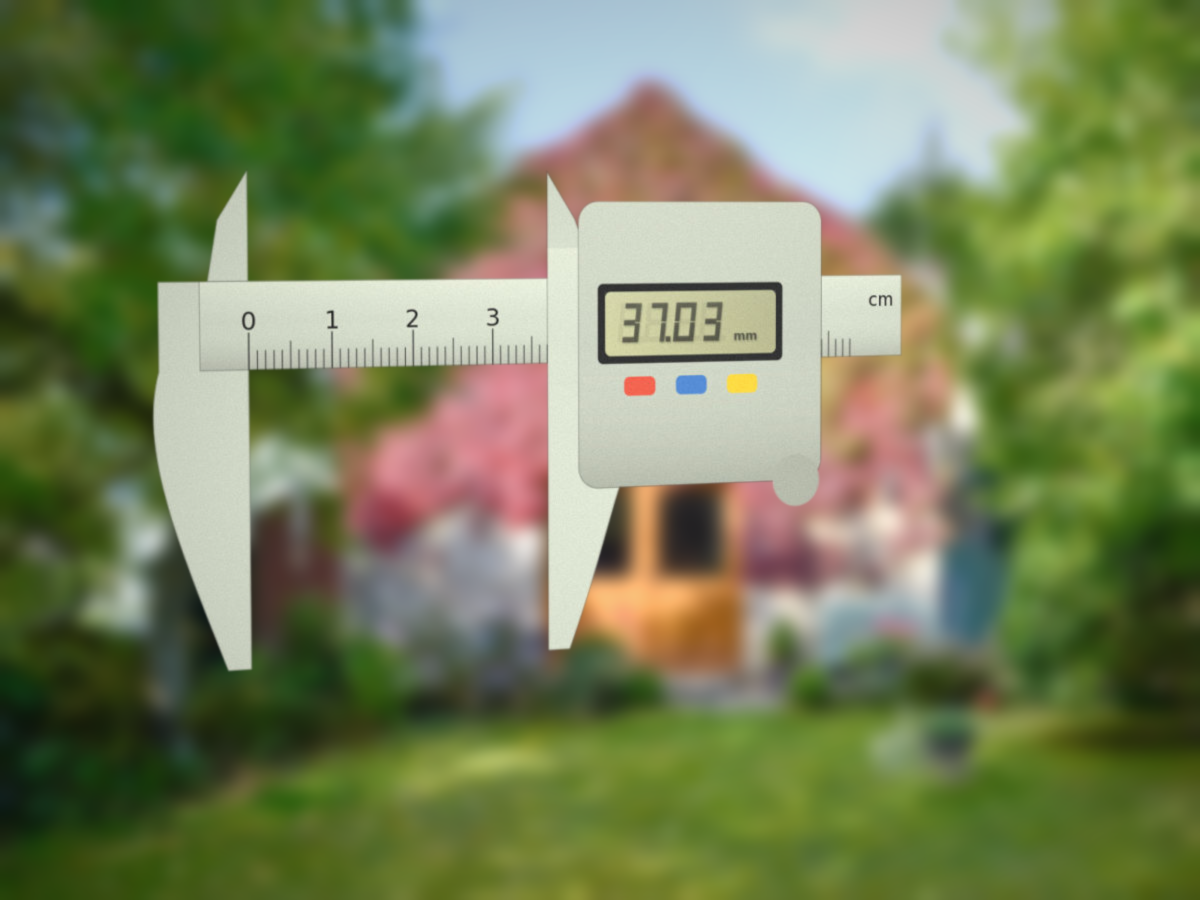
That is **37.03** mm
